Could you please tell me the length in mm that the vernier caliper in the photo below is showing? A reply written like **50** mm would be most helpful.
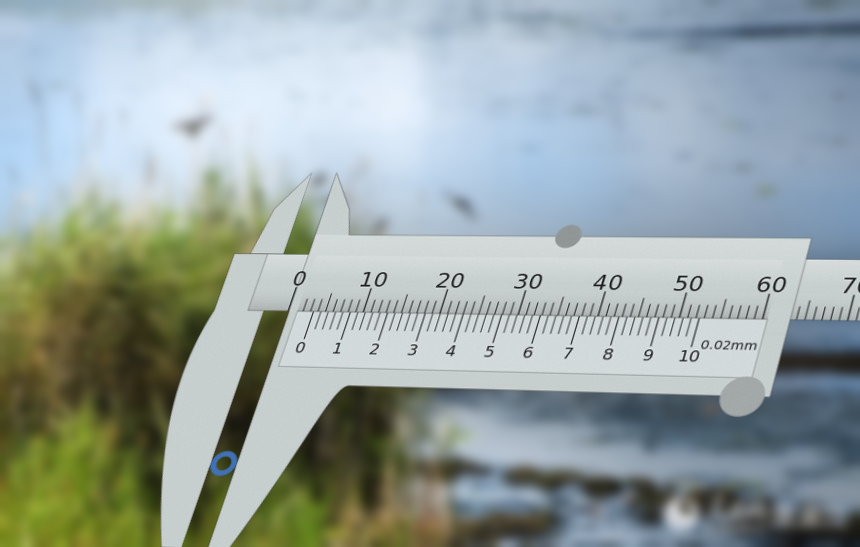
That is **3.4** mm
